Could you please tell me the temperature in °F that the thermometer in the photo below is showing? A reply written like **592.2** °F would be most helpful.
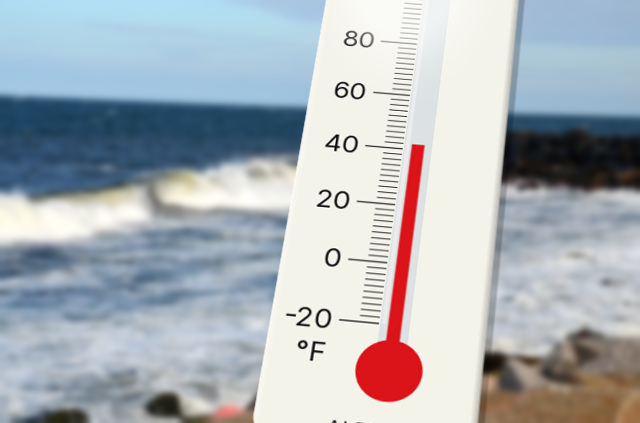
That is **42** °F
